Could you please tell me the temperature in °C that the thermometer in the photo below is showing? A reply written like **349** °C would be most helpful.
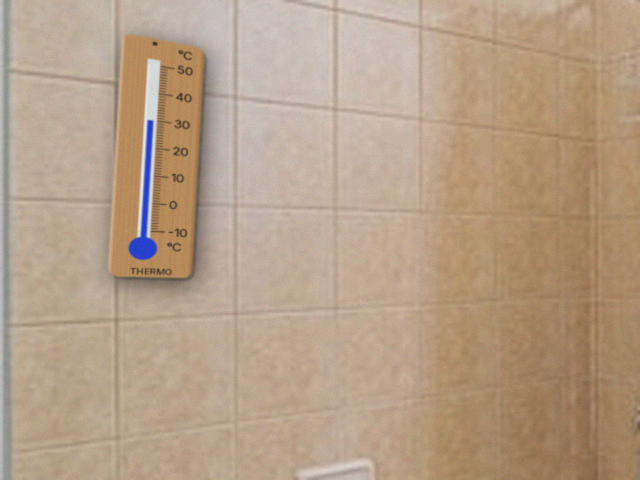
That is **30** °C
